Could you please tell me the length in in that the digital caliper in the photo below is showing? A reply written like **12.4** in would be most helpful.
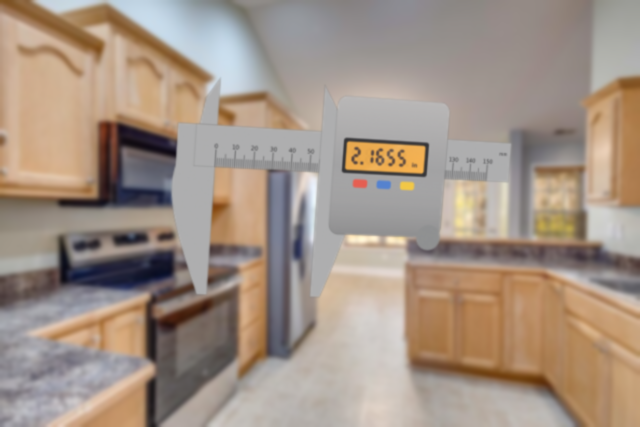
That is **2.1655** in
